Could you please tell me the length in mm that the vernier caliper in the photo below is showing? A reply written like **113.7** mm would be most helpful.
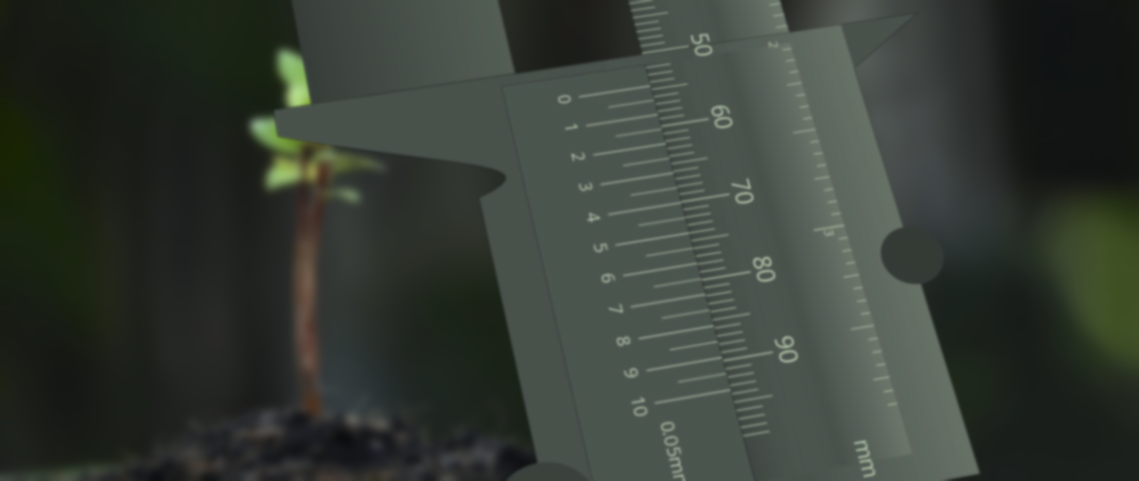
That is **54.5** mm
